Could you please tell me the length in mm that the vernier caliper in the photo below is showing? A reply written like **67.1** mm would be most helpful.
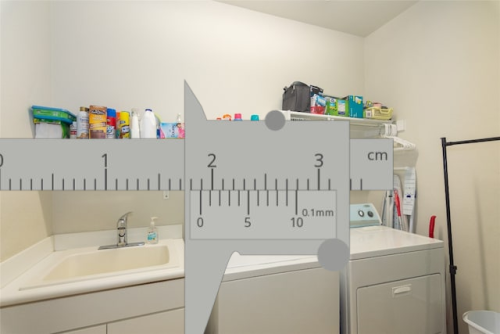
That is **18.9** mm
